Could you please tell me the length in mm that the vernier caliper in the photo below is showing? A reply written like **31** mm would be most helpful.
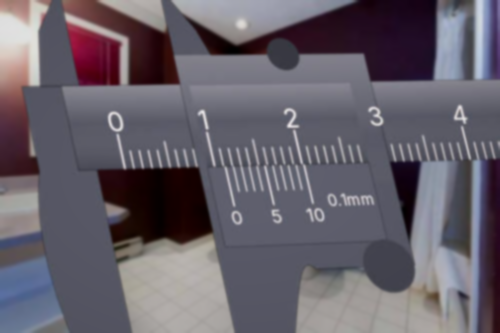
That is **11.2** mm
